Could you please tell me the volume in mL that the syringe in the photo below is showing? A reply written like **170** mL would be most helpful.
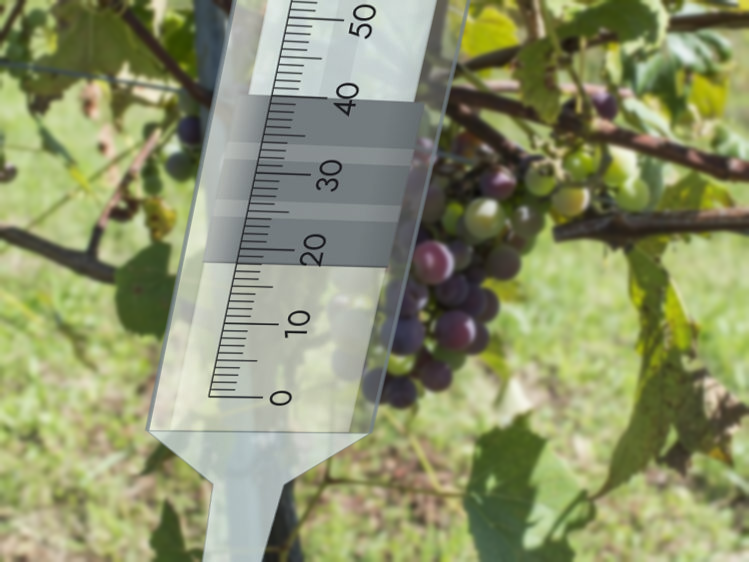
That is **18** mL
